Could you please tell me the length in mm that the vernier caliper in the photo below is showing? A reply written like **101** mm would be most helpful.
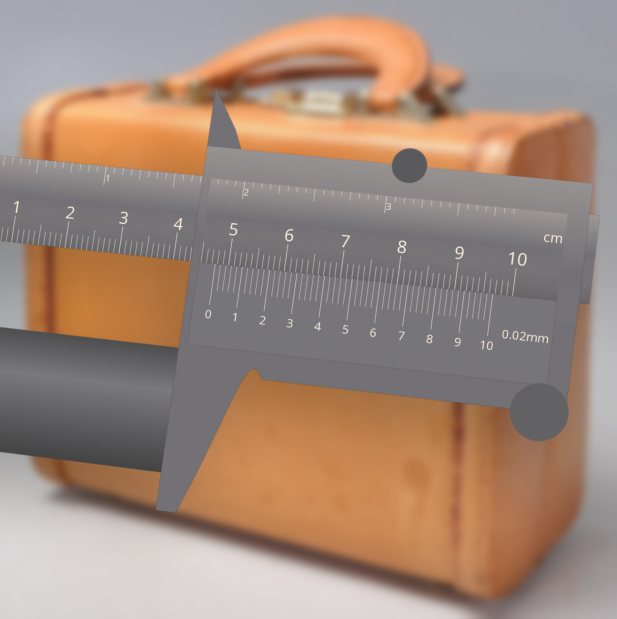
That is **47.6** mm
